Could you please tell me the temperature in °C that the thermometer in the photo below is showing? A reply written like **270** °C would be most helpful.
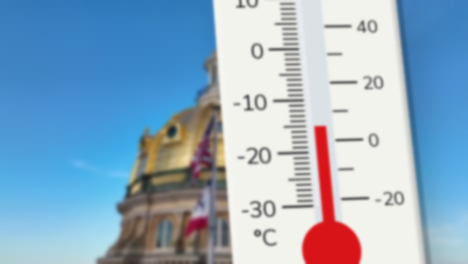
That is **-15** °C
